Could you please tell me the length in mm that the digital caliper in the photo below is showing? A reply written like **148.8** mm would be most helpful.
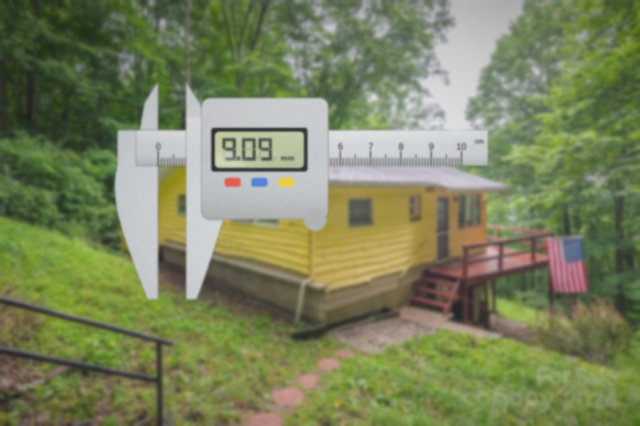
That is **9.09** mm
